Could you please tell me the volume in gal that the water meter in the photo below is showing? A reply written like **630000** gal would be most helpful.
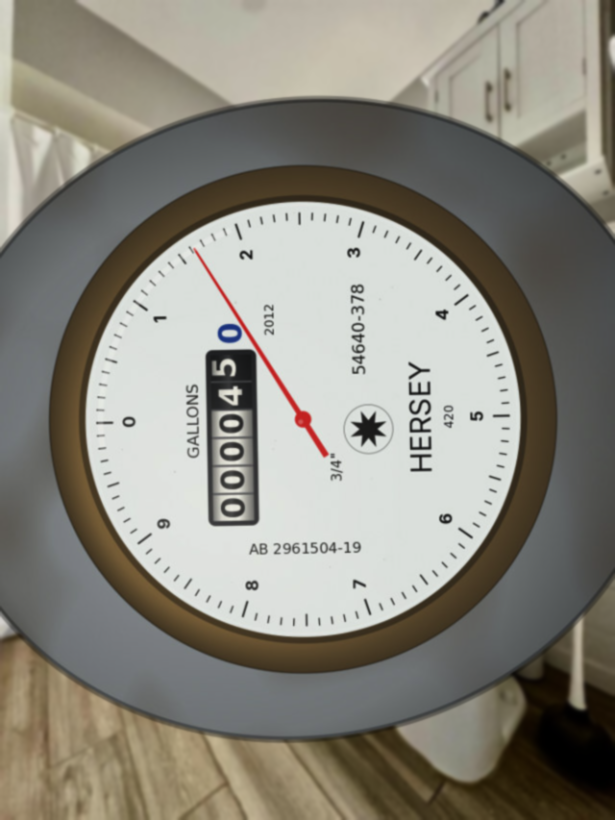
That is **451.6** gal
